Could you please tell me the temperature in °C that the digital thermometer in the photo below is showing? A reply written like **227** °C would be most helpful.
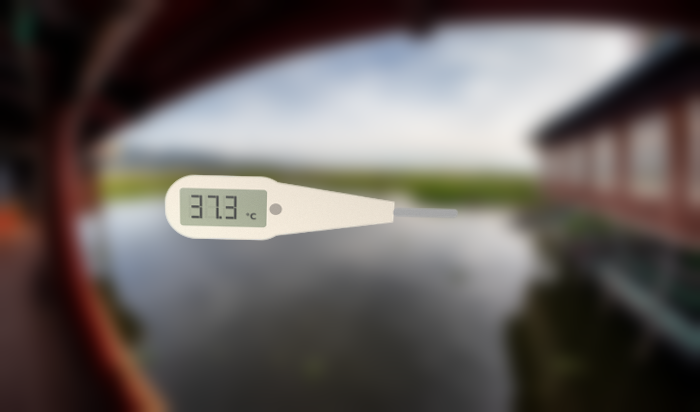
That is **37.3** °C
